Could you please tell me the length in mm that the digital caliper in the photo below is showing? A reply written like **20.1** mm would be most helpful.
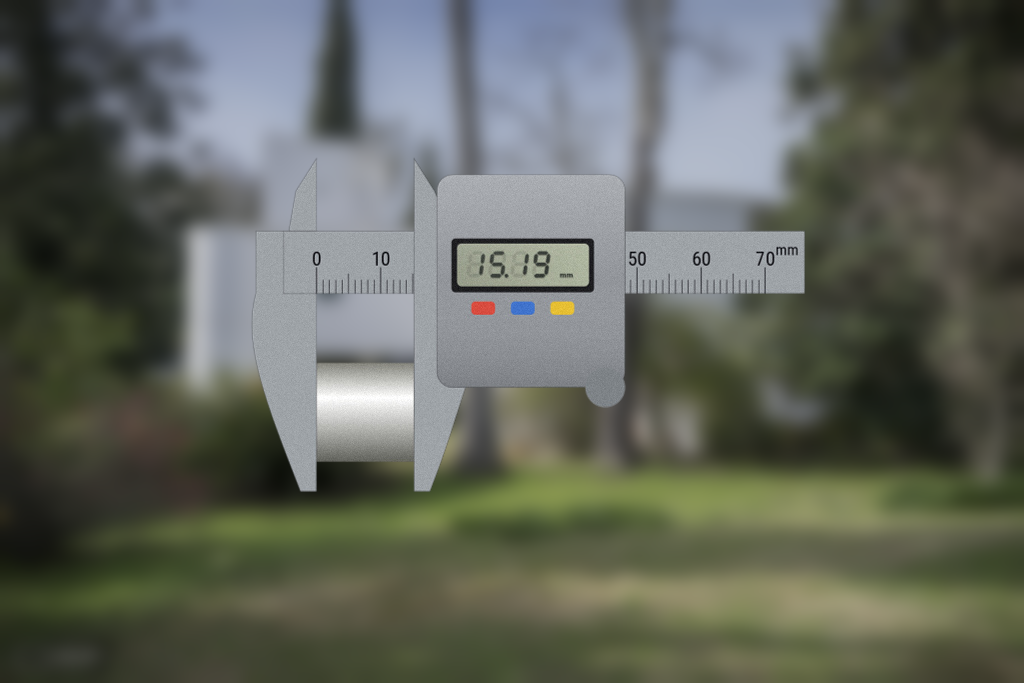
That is **15.19** mm
